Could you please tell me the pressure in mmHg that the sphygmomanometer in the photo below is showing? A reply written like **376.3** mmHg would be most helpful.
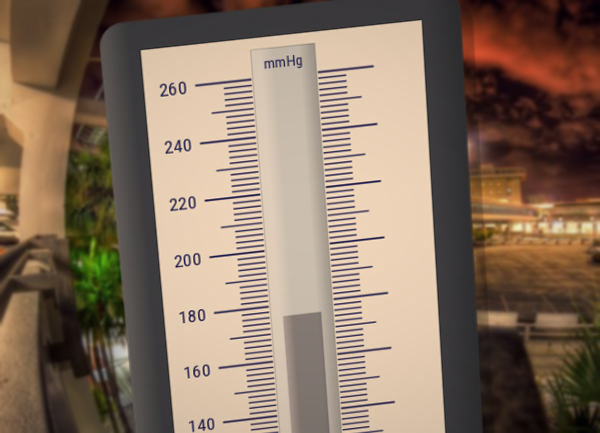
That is **176** mmHg
